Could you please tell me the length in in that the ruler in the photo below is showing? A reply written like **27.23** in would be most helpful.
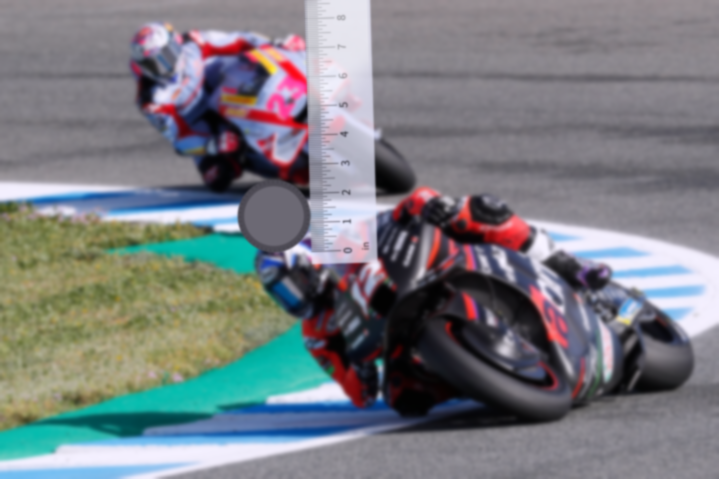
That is **2.5** in
